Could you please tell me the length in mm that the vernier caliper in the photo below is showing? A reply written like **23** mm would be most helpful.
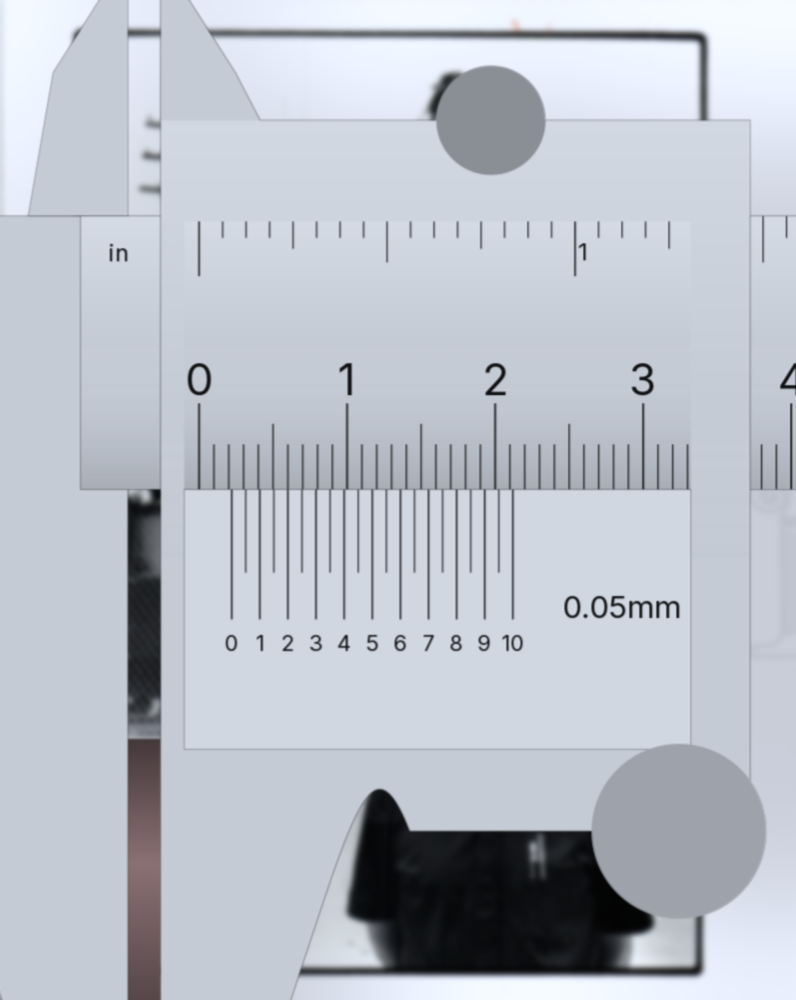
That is **2.2** mm
